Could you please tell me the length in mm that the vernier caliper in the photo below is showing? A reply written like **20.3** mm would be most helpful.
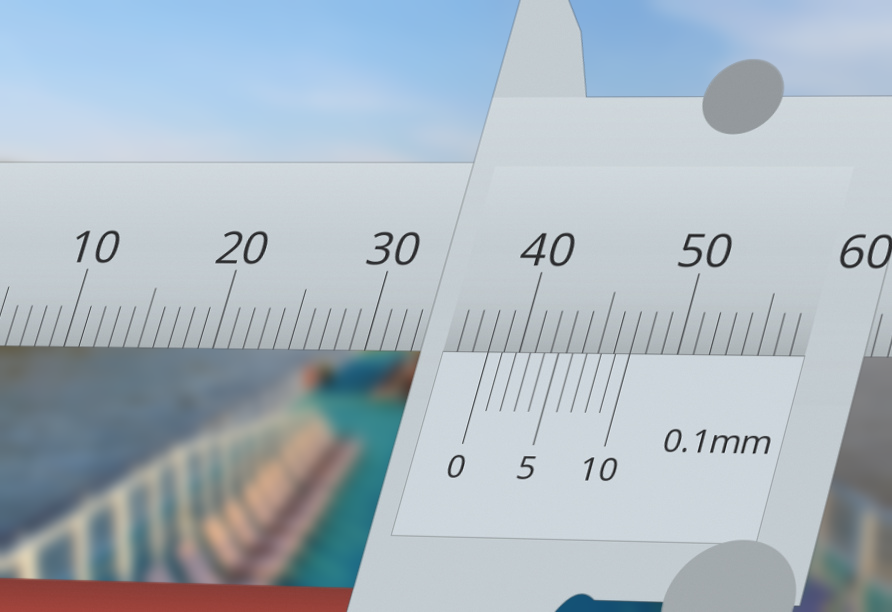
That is **38.0** mm
